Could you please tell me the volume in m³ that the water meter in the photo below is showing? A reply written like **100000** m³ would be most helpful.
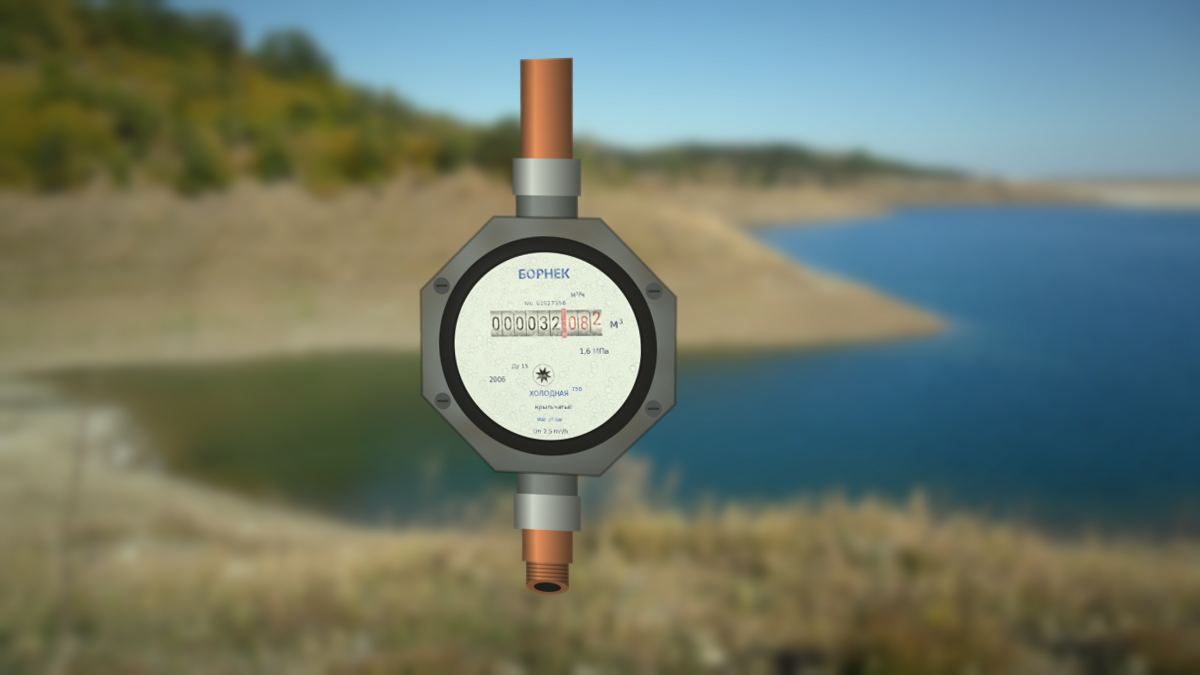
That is **32.082** m³
